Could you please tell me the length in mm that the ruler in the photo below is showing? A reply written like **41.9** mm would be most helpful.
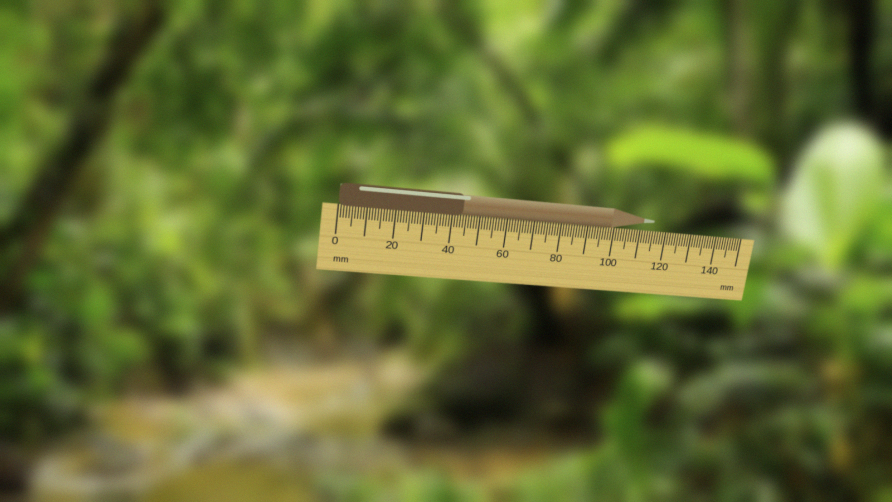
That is **115** mm
